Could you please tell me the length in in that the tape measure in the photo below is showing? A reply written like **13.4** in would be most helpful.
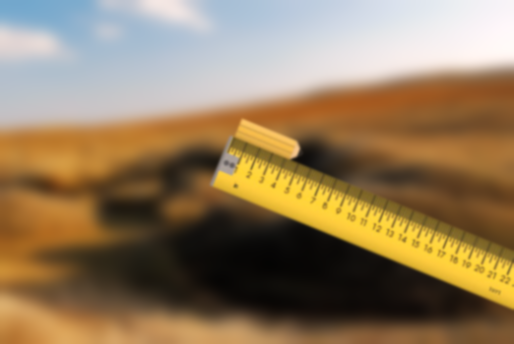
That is **5** in
